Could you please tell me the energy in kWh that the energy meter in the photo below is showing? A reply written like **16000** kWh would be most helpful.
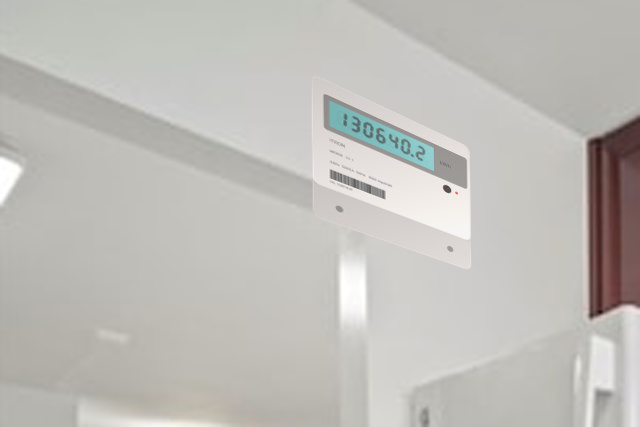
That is **130640.2** kWh
